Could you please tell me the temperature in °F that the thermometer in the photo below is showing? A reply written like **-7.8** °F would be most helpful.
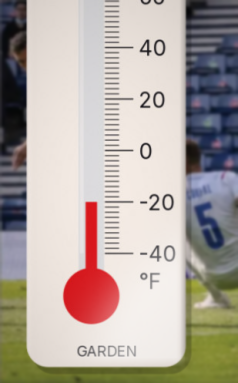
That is **-20** °F
